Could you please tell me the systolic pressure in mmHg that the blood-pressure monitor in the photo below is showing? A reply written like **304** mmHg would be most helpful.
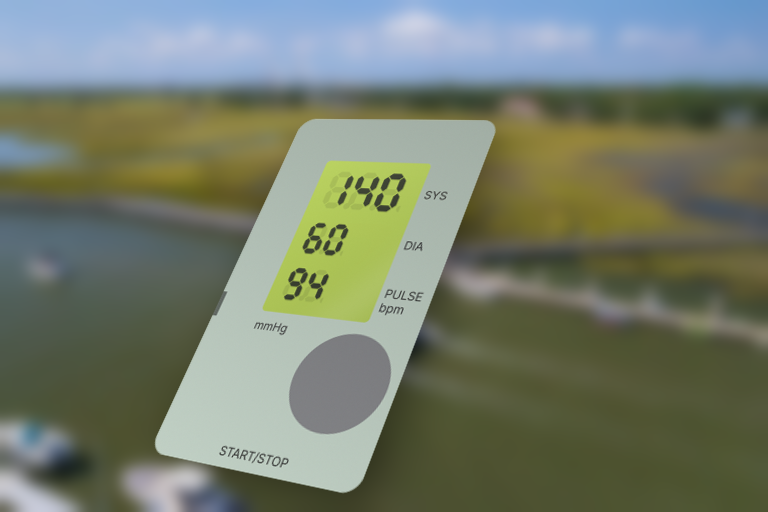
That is **140** mmHg
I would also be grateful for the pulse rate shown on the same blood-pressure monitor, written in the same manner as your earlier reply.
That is **94** bpm
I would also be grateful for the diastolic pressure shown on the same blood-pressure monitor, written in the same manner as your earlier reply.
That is **60** mmHg
